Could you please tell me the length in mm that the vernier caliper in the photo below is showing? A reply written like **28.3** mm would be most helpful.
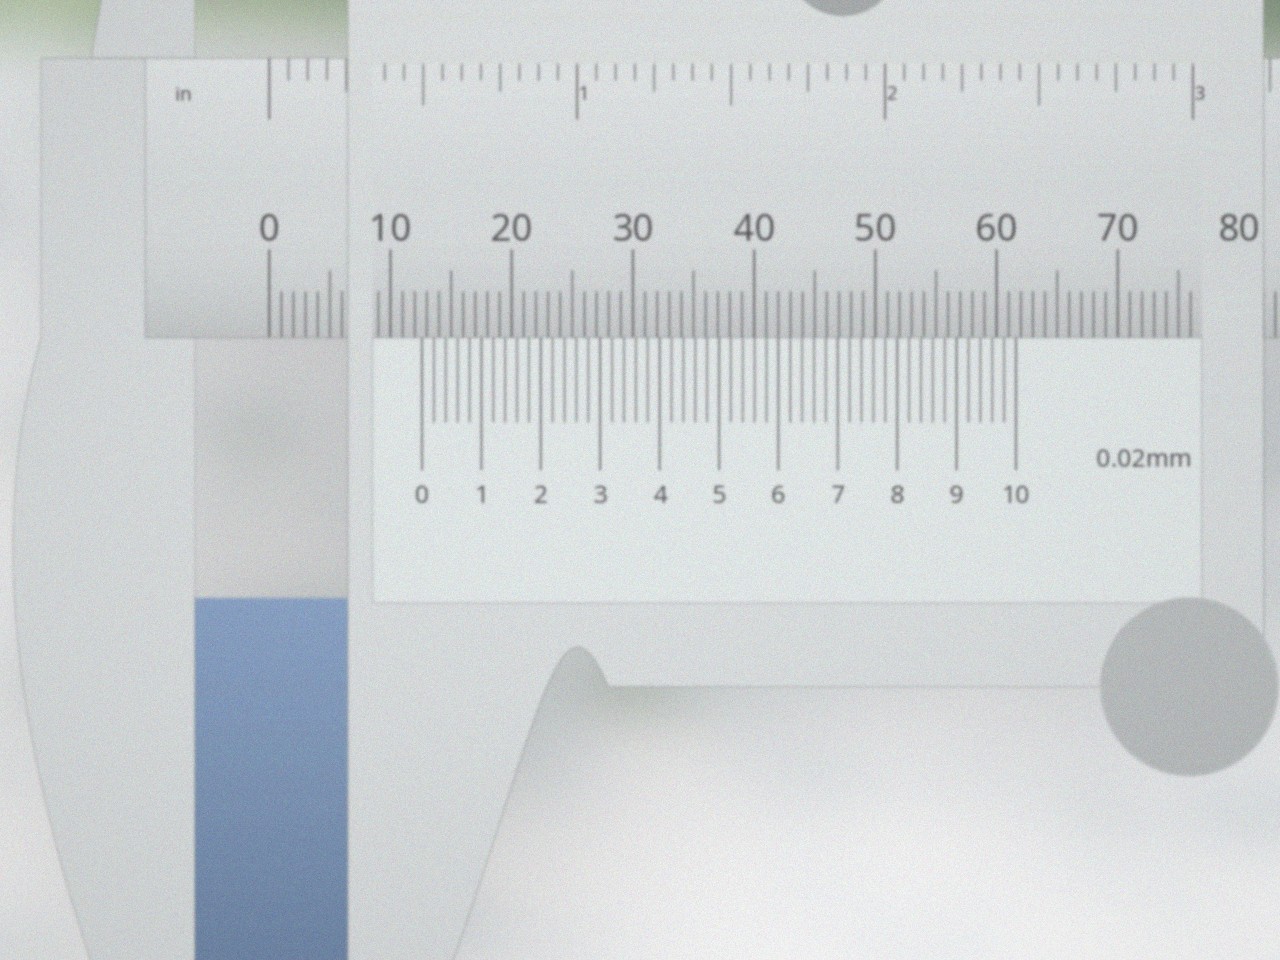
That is **12.6** mm
